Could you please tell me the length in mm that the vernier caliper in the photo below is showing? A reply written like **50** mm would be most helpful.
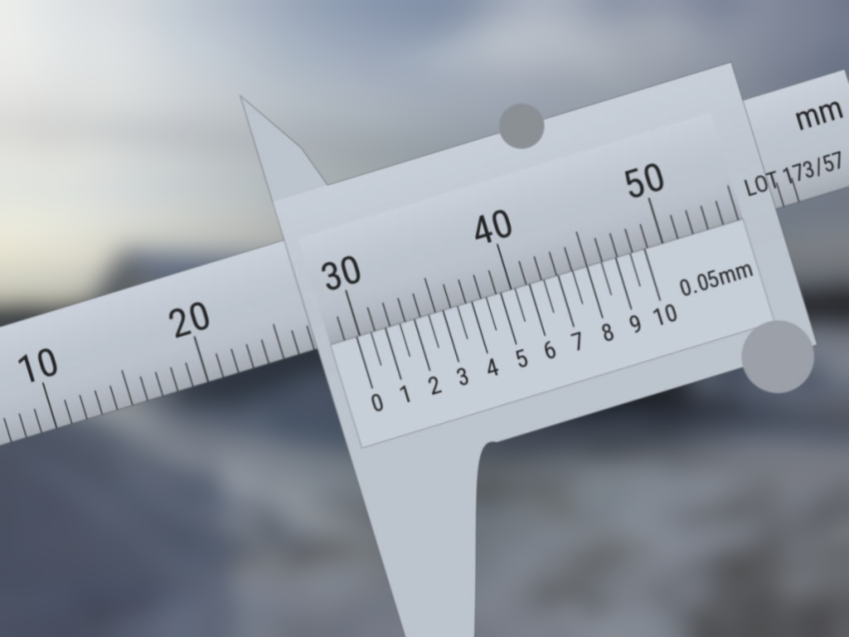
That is **29.8** mm
